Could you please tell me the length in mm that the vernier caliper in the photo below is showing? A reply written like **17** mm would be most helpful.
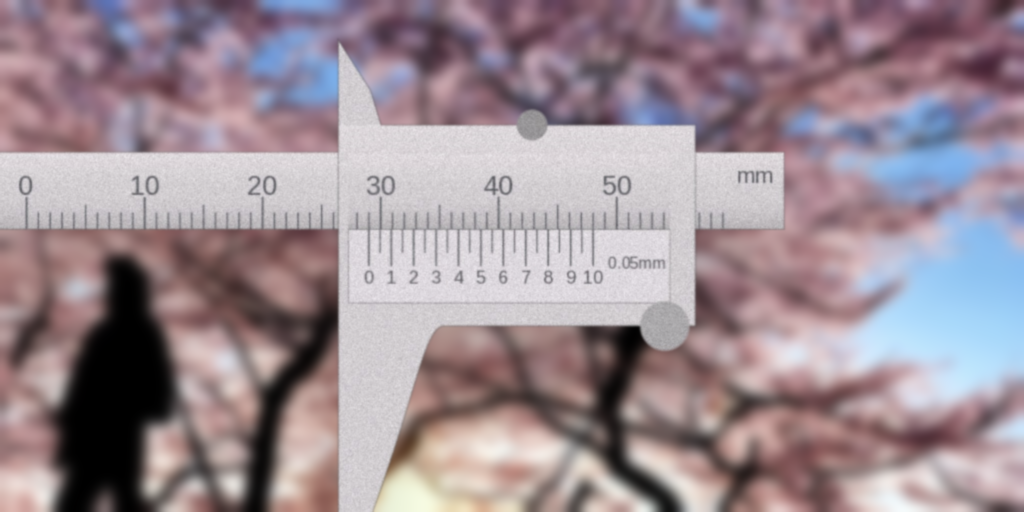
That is **29.0** mm
